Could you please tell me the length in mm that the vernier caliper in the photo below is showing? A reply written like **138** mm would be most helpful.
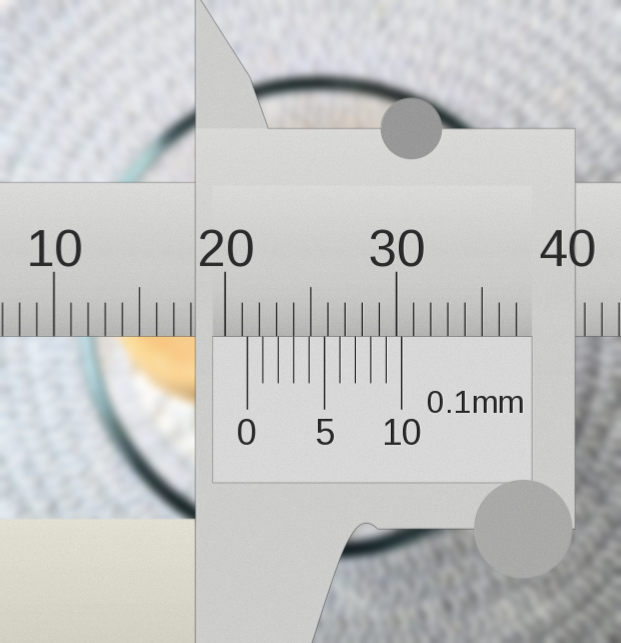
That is **21.3** mm
